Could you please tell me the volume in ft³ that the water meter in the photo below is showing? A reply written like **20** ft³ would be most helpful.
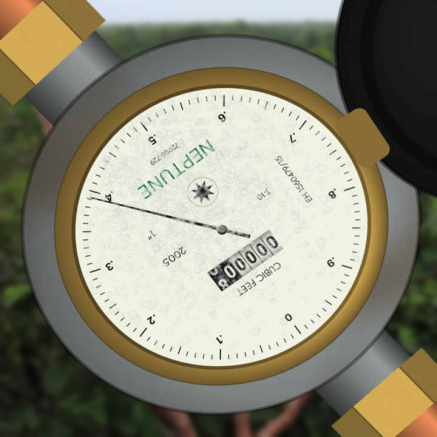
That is **8.39** ft³
